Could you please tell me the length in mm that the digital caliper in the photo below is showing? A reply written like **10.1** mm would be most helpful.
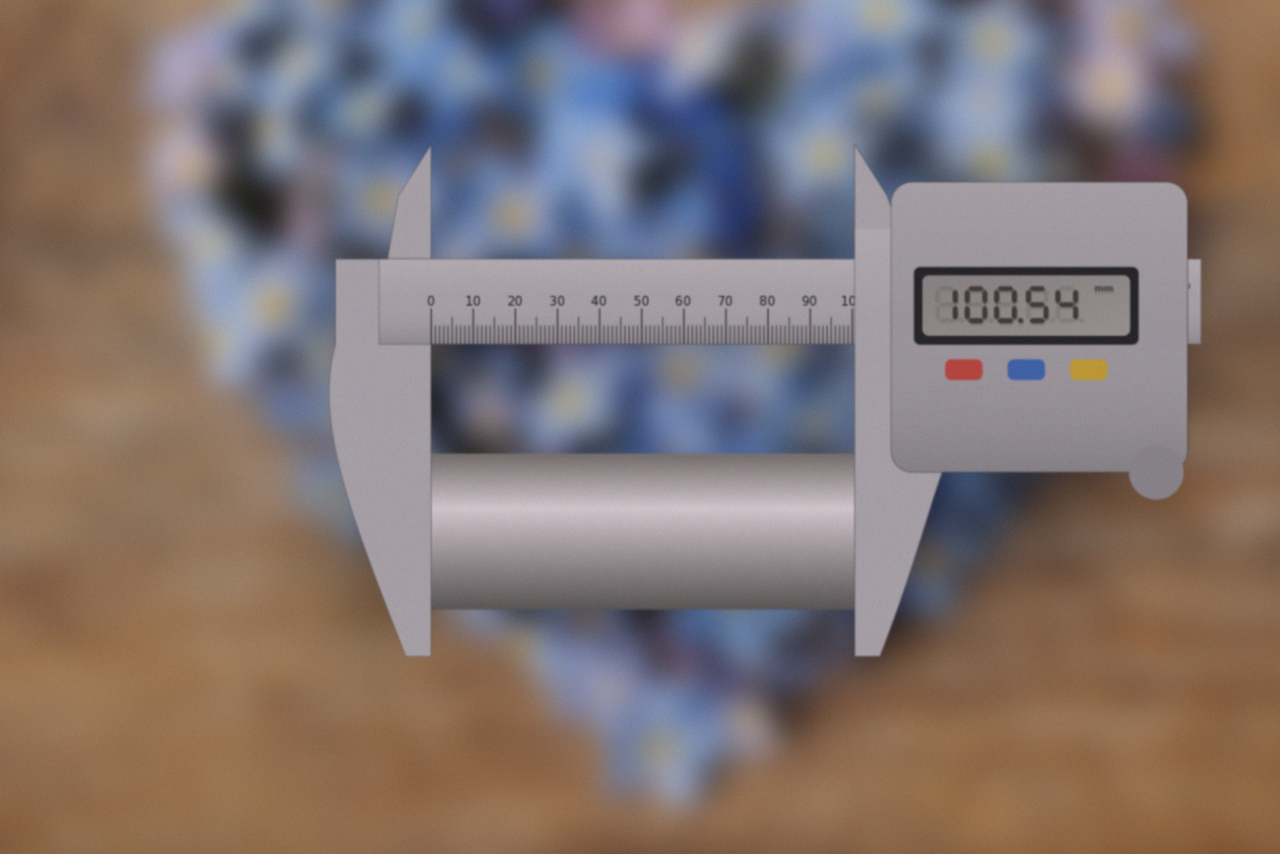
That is **100.54** mm
